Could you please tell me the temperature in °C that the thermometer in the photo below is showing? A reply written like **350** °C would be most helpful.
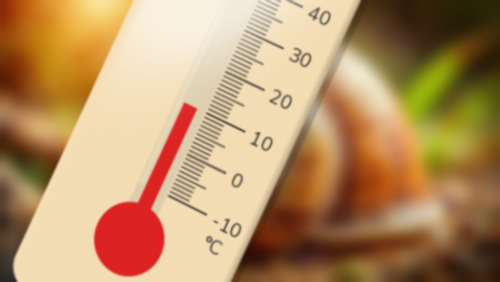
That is **10** °C
